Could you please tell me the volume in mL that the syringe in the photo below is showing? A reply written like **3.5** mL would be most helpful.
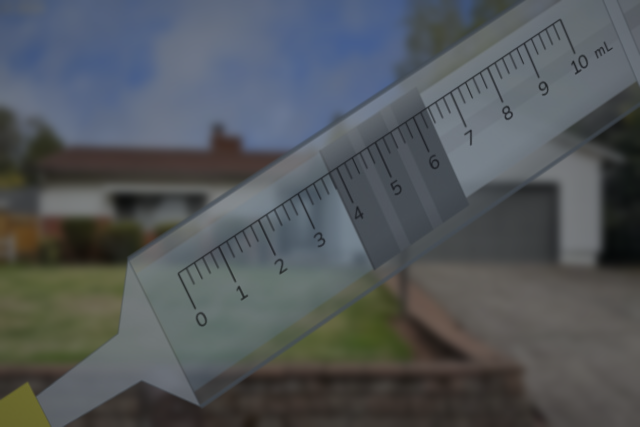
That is **3.8** mL
